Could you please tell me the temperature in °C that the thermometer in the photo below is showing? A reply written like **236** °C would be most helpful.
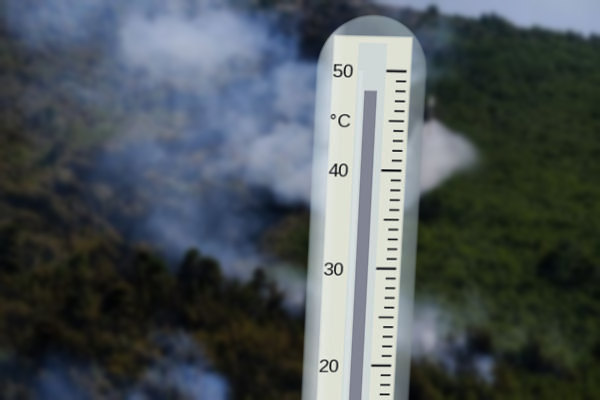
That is **48** °C
